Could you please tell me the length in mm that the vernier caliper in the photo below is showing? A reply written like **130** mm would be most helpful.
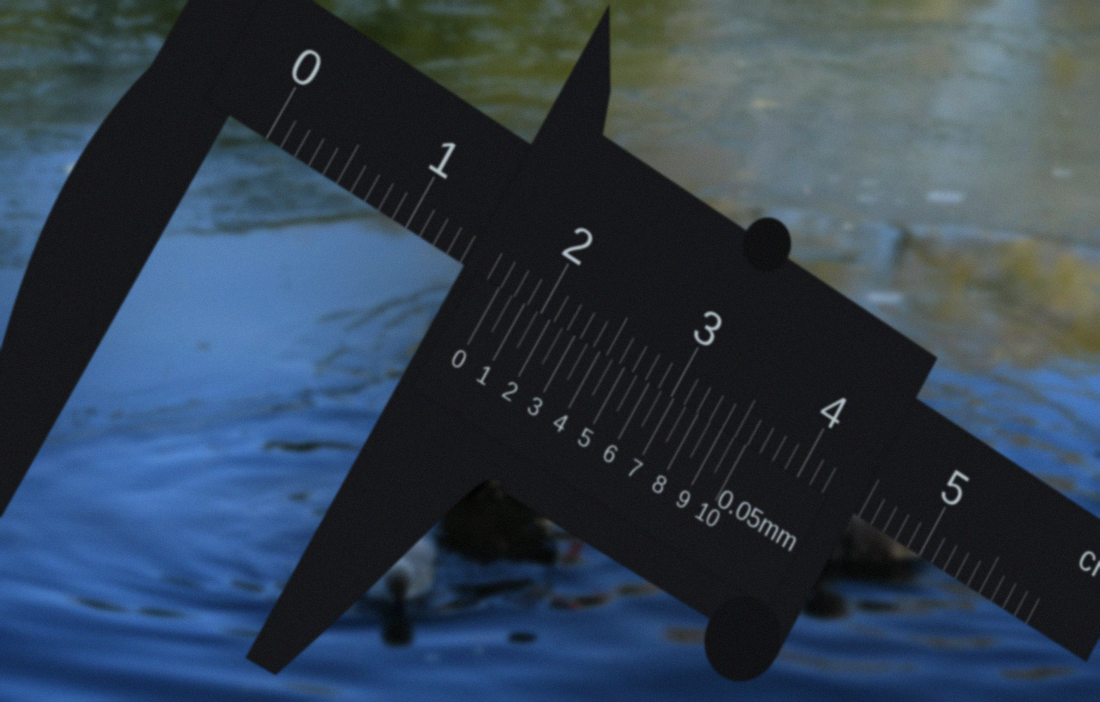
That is **16.9** mm
